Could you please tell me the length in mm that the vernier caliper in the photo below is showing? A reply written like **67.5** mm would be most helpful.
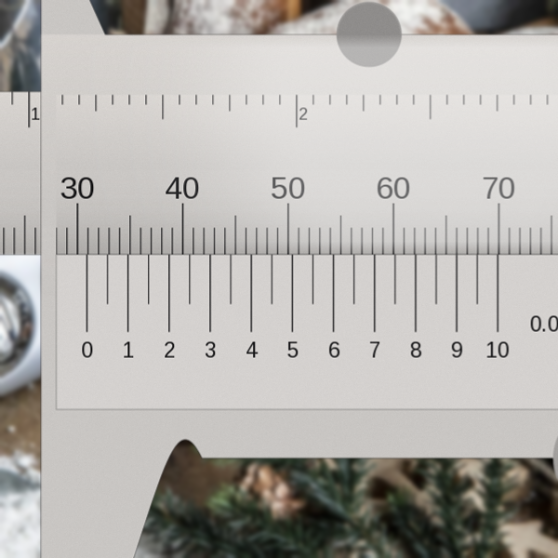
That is **30.9** mm
